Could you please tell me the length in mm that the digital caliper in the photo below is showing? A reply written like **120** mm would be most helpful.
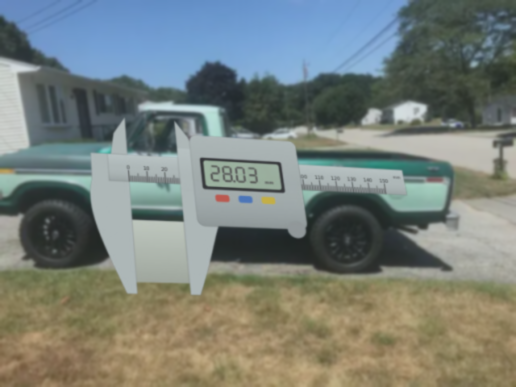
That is **28.03** mm
